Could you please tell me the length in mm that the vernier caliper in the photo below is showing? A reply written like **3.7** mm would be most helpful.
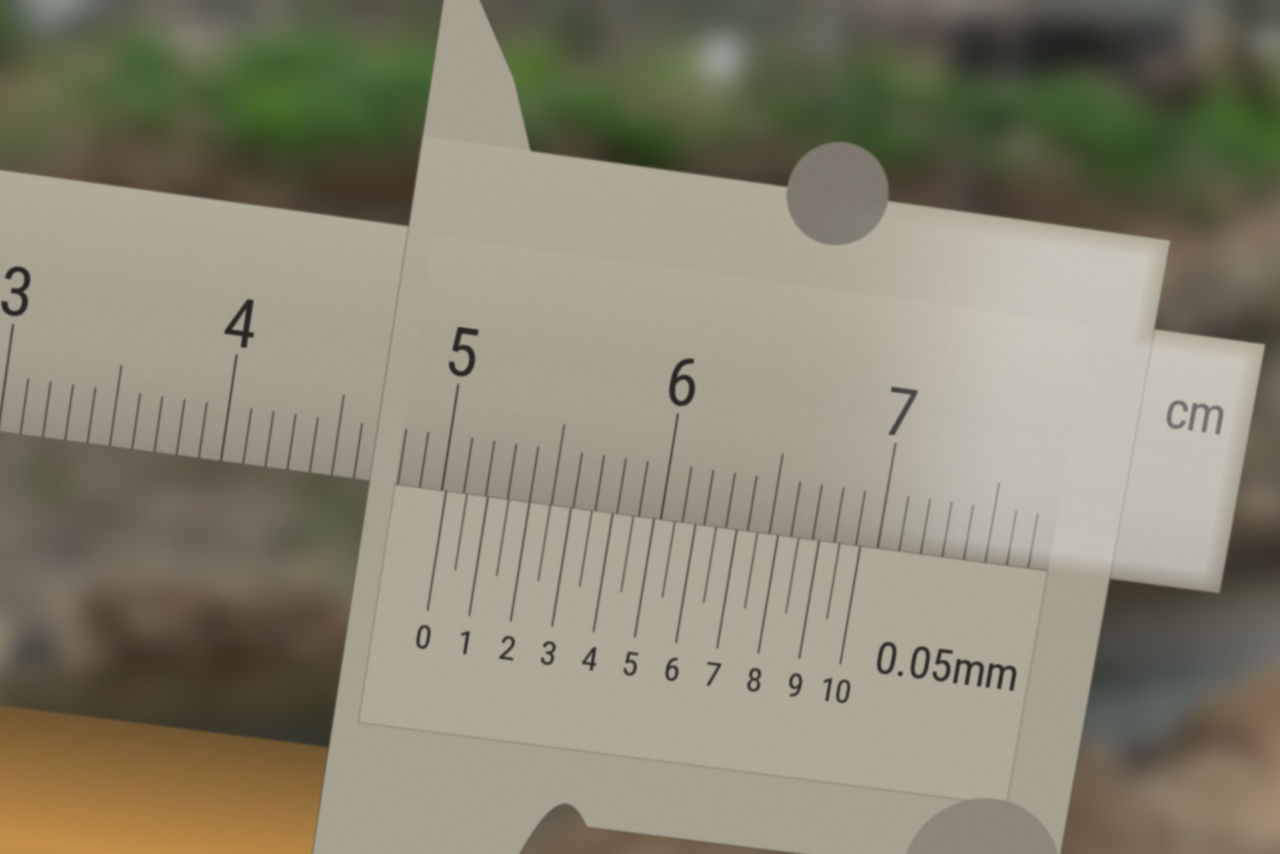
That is **50.2** mm
